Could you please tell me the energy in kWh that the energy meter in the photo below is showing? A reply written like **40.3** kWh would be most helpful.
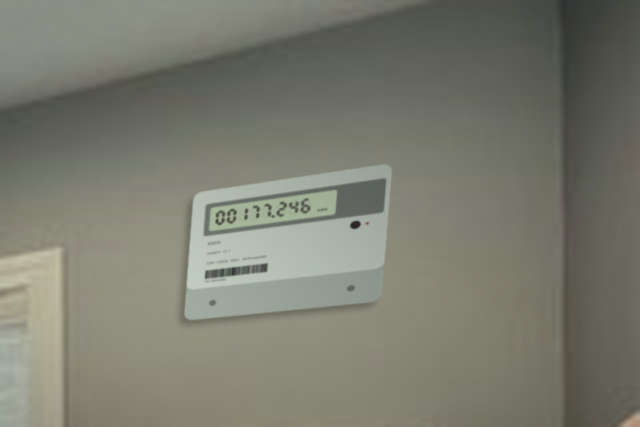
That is **177.246** kWh
